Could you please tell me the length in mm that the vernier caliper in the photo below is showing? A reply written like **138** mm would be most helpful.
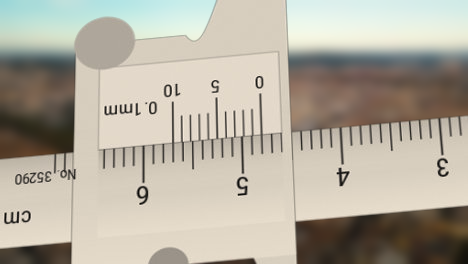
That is **48.0** mm
